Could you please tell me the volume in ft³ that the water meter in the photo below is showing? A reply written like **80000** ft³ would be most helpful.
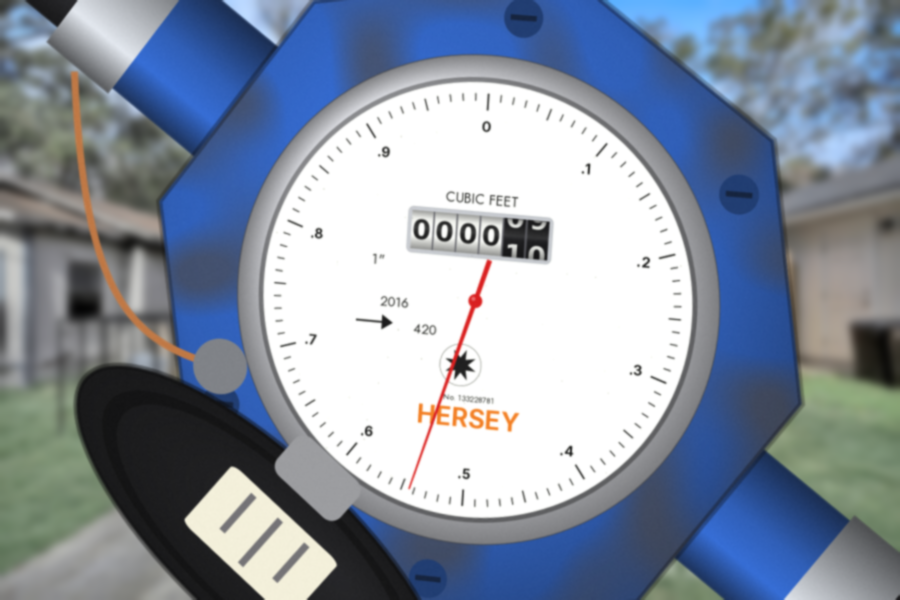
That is **9.54** ft³
